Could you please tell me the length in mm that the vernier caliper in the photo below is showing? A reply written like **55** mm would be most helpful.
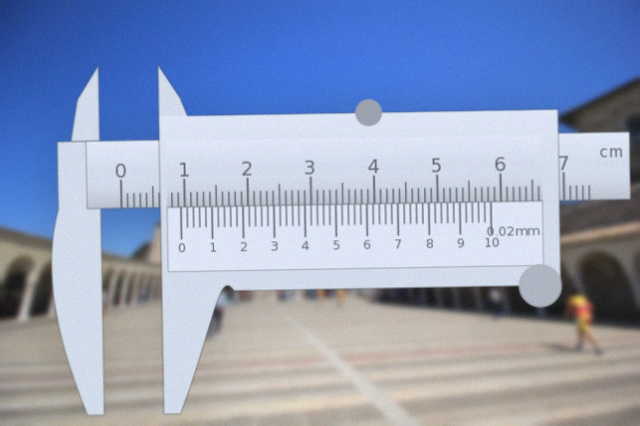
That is **9.4** mm
